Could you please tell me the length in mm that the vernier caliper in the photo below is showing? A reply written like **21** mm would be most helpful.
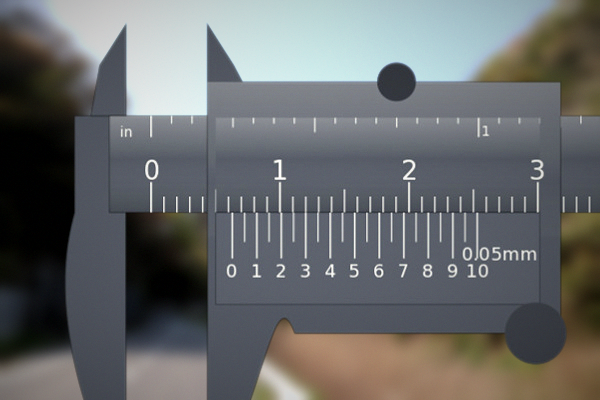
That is **6.3** mm
